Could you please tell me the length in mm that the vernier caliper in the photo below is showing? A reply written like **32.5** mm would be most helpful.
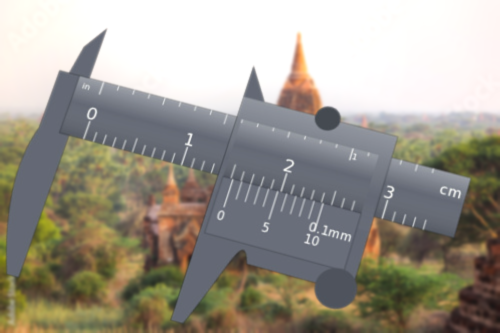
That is **15.2** mm
